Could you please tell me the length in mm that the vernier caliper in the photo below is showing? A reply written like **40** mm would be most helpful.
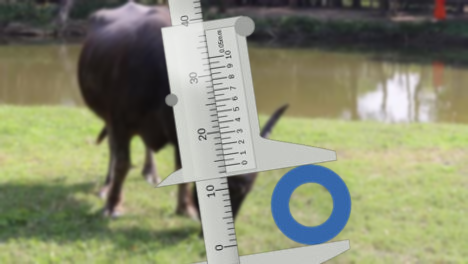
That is **14.0** mm
